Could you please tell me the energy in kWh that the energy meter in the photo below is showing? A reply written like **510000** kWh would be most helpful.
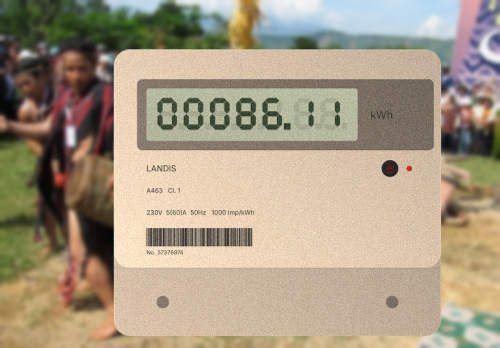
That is **86.11** kWh
